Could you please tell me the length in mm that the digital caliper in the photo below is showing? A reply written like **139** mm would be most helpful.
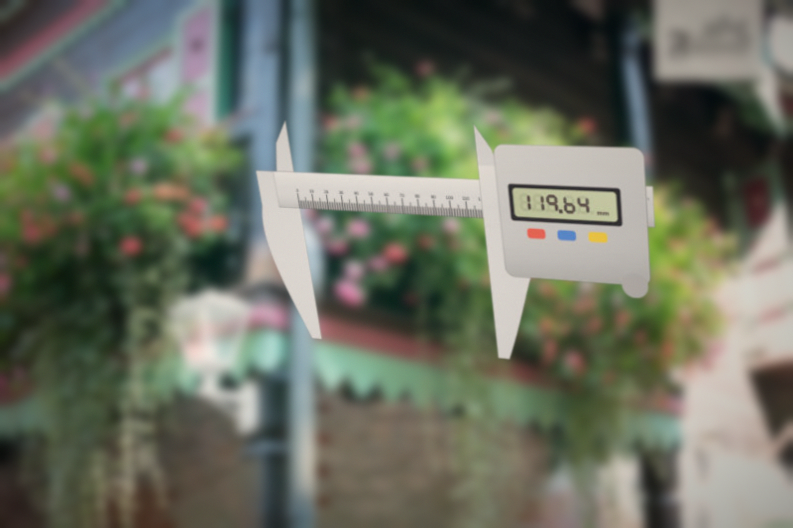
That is **119.64** mm
